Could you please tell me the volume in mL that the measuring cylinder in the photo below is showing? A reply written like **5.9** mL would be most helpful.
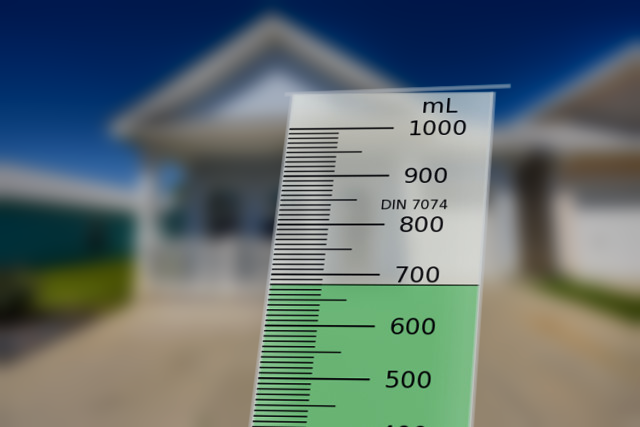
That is **680** mL
